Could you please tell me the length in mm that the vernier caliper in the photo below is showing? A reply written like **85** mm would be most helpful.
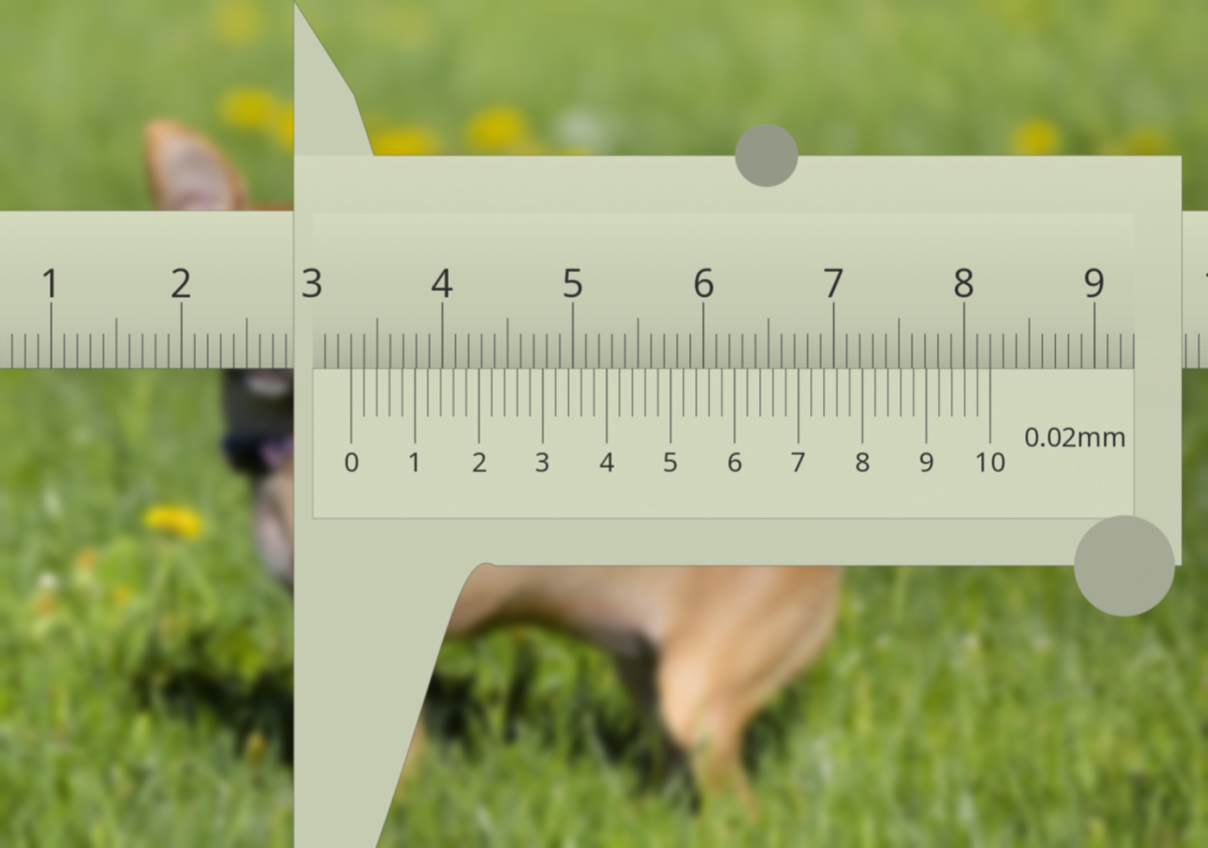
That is **33.0** mm
